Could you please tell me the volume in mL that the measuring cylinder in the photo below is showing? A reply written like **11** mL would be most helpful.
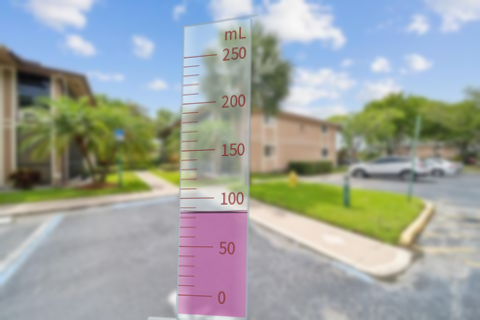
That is **85** mL
